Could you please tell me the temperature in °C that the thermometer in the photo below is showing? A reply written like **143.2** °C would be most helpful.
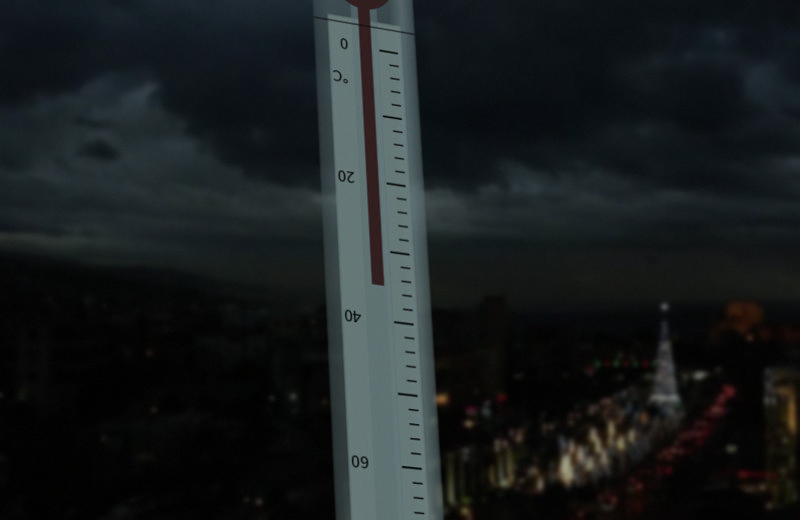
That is **35** °C
